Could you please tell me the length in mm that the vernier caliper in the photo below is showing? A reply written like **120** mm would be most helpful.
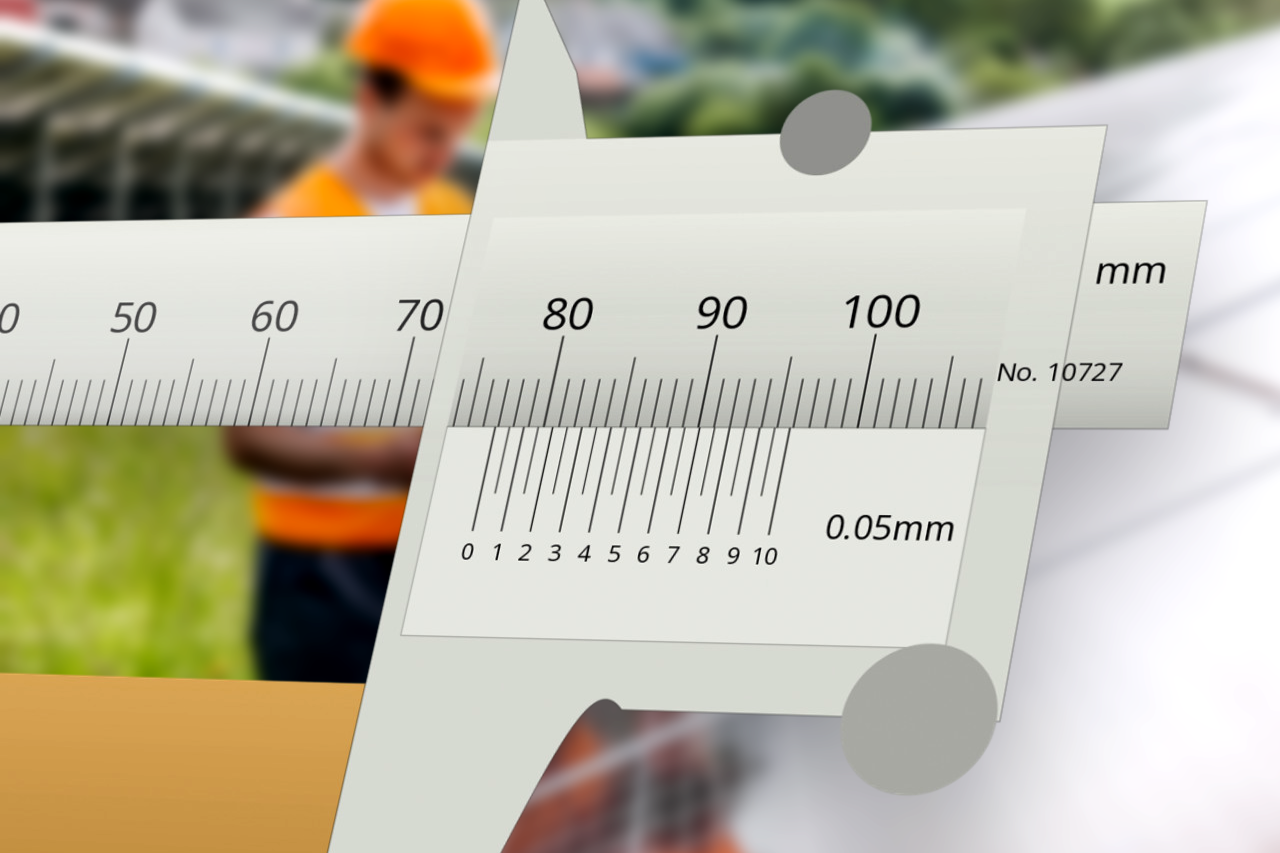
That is **76.8** mm
